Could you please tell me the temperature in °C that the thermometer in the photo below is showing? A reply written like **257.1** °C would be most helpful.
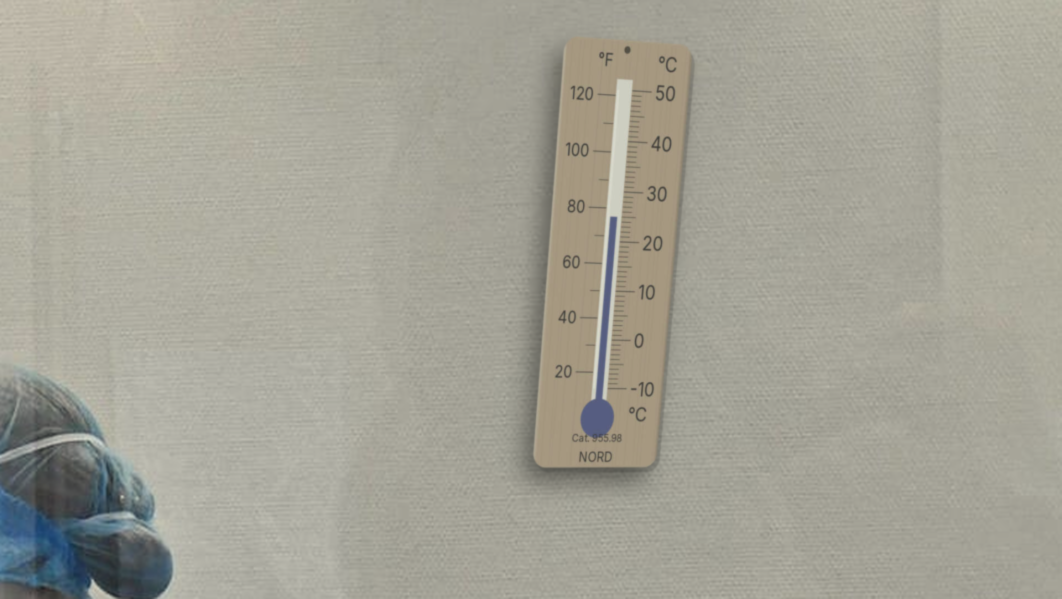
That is **25** °C
